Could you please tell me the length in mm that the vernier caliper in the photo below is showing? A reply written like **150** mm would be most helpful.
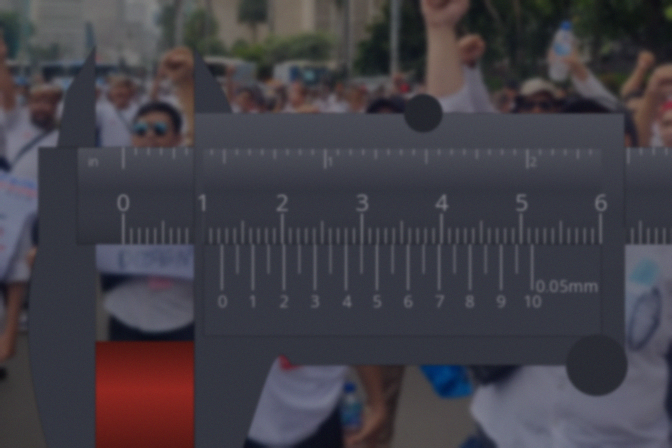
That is **12.4** mm
